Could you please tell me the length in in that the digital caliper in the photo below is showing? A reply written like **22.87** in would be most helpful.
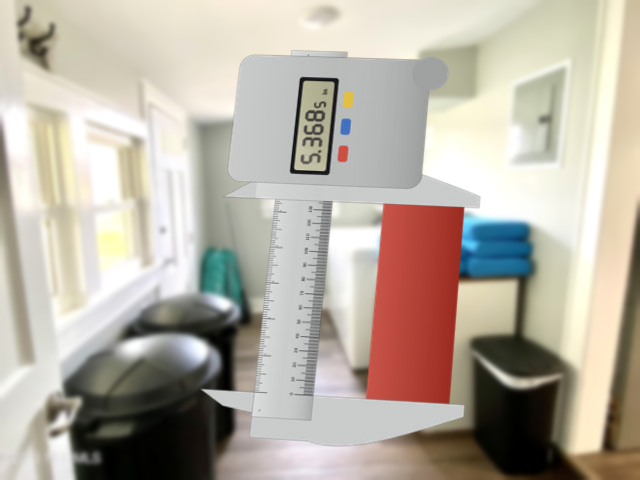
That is **5.3685** in
